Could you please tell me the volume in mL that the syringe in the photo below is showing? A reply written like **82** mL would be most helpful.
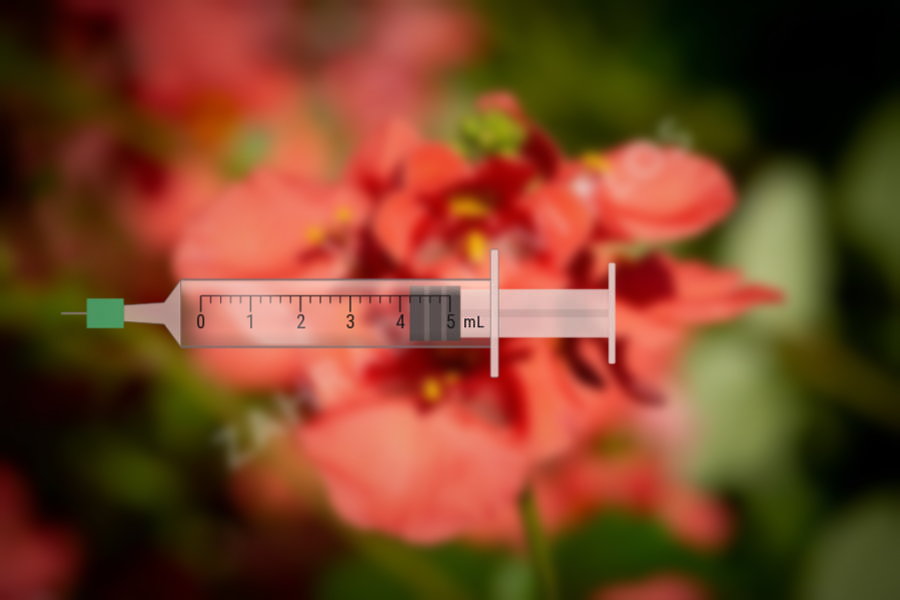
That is **4.2** mL
